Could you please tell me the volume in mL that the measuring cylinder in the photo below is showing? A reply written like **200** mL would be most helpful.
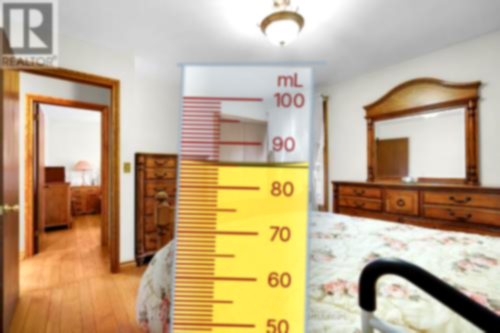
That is **85** mL
